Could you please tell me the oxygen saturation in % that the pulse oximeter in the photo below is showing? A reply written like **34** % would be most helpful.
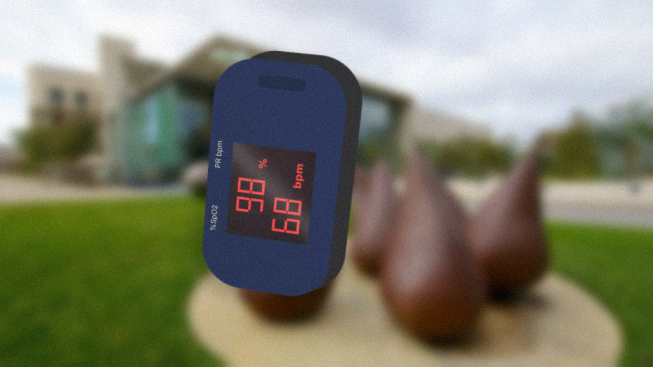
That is **98** %
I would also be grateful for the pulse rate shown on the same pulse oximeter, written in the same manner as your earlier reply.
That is **68** bpm
